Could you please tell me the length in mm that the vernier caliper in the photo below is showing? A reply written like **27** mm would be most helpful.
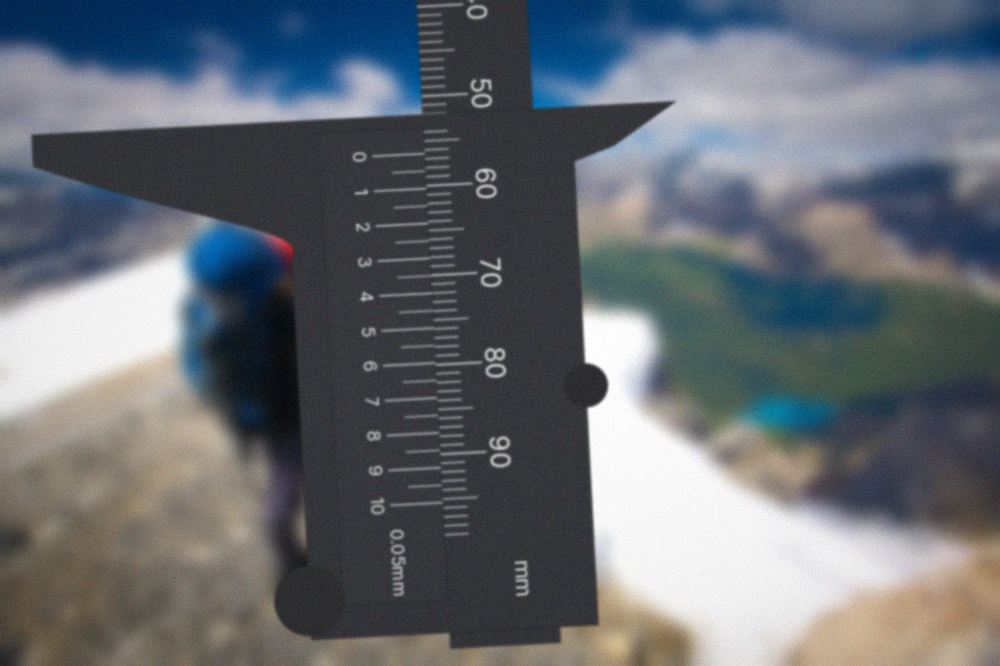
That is **56.4** mm
